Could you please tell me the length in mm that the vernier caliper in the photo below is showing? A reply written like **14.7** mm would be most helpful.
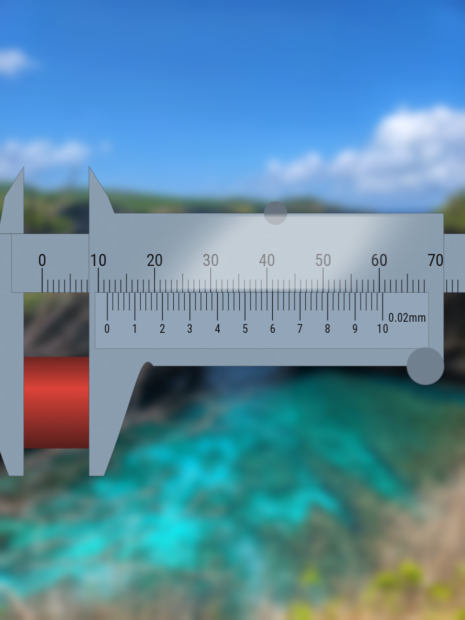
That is **11.6** mm
